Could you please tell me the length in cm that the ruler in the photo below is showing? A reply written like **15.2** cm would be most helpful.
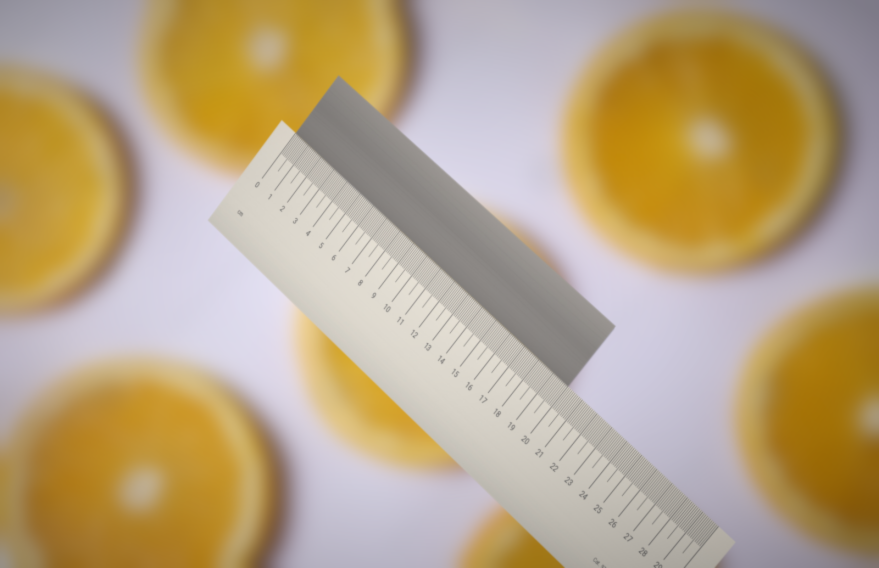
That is **20** cm
